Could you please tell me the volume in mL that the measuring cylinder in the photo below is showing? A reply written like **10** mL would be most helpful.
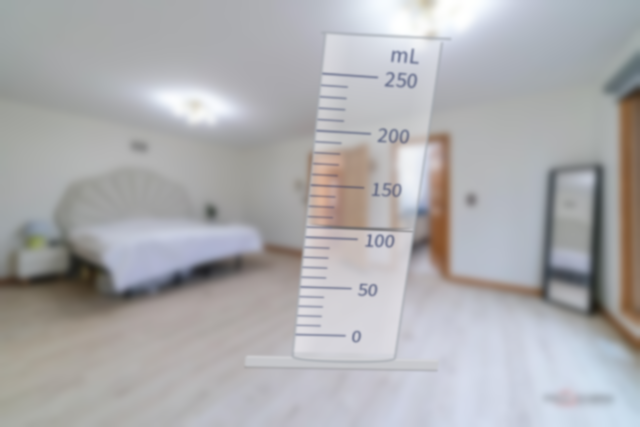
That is **110** mL
